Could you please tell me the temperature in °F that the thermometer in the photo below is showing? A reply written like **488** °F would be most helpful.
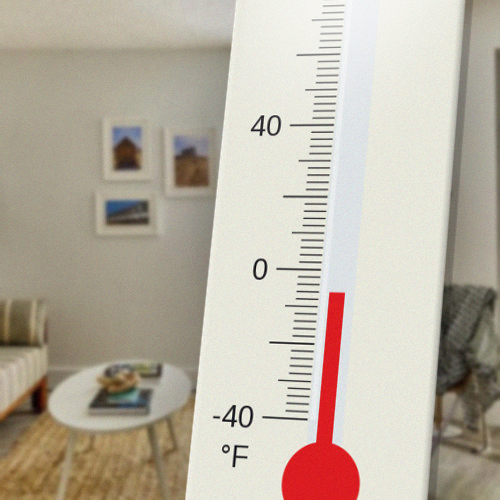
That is **-6** °F
